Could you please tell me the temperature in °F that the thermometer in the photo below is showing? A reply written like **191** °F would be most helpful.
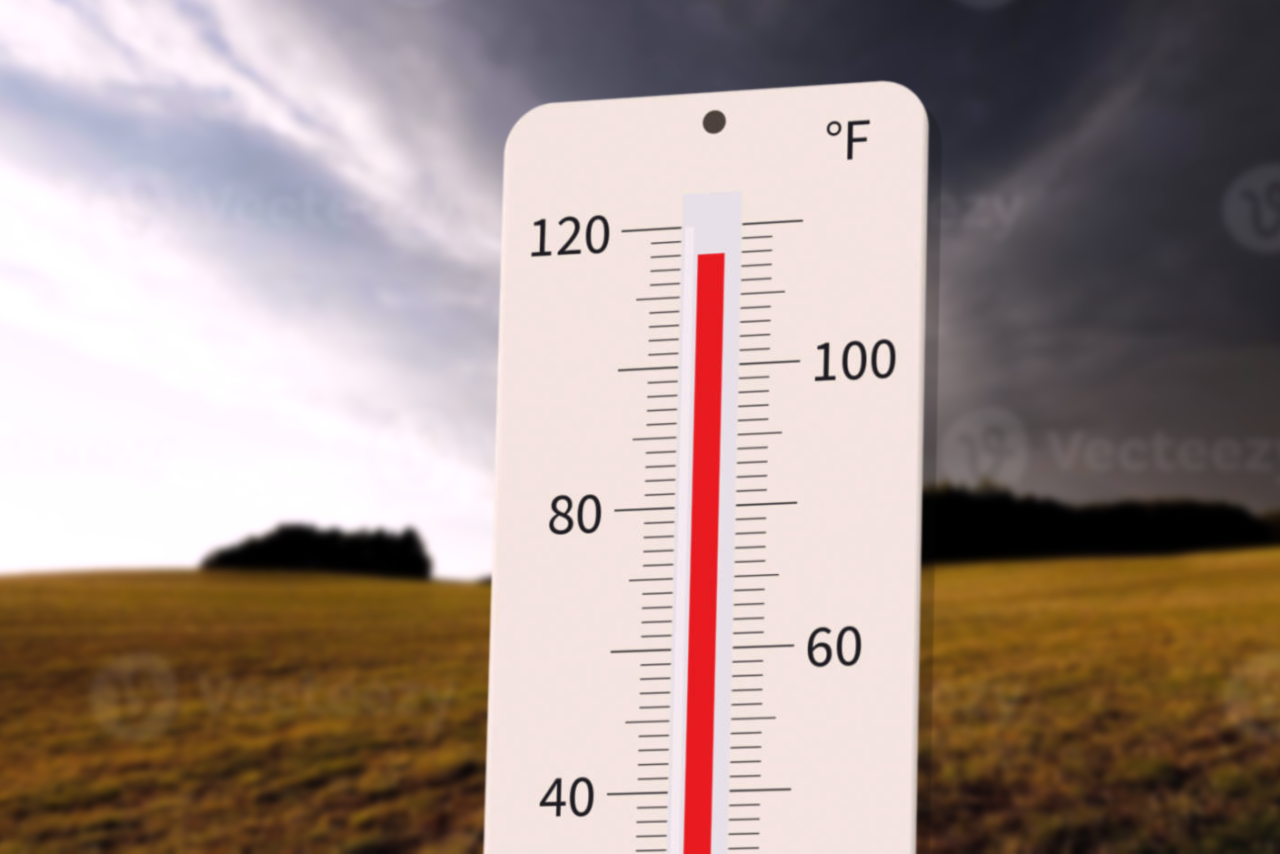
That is **116** °F
